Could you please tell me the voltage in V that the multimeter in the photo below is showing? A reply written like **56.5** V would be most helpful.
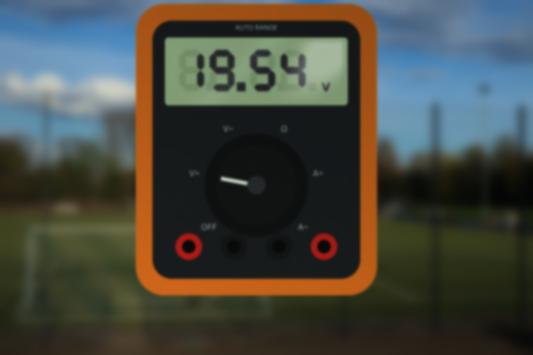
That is **19.54** V
